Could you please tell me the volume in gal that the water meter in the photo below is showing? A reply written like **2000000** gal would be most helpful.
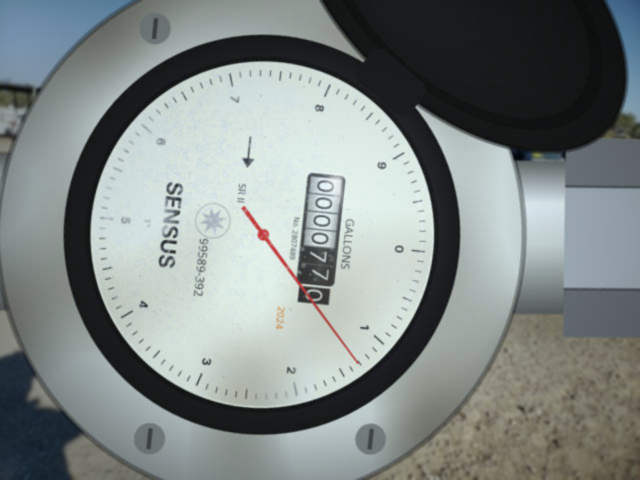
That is **771.3** gal
